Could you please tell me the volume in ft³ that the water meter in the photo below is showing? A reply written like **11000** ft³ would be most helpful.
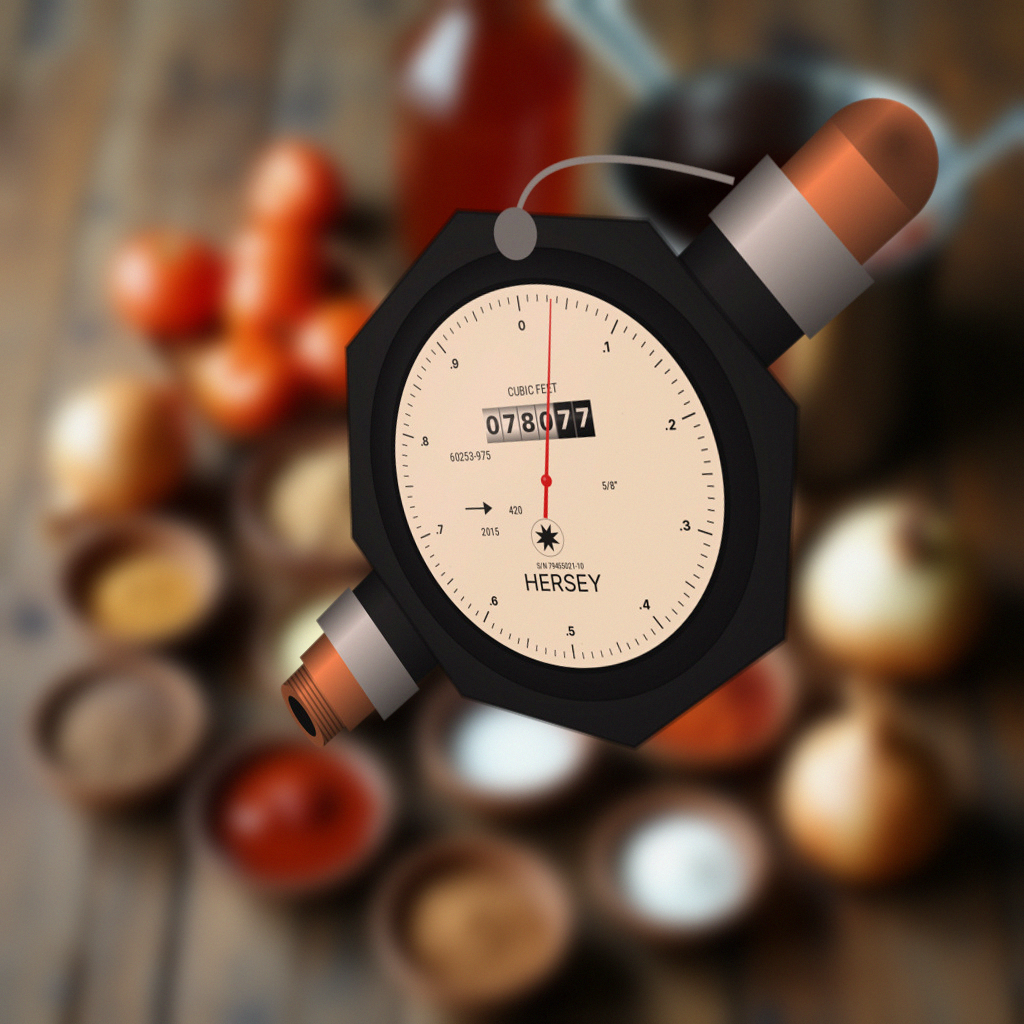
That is **78077.03** ft³
